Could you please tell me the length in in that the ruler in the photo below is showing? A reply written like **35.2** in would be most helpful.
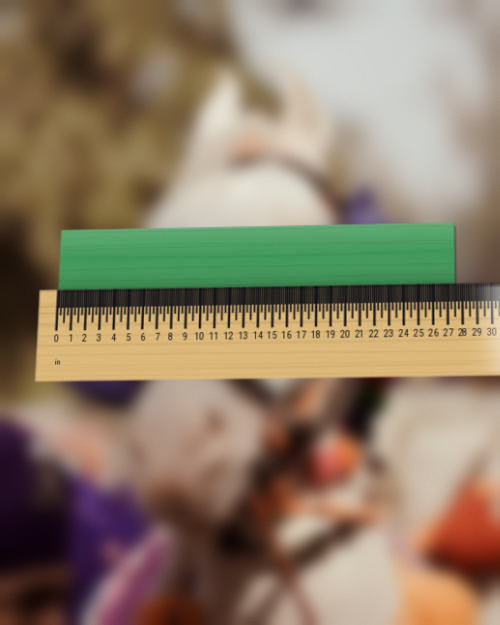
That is **27.5** in
